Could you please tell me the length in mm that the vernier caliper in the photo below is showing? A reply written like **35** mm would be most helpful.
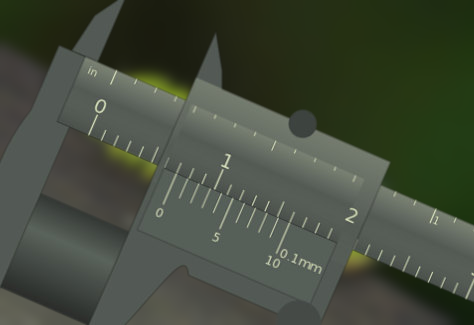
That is **7.0** mm
